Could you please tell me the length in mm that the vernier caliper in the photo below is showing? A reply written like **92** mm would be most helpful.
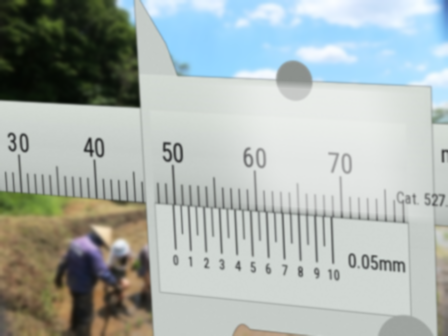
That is **49.8** mm
